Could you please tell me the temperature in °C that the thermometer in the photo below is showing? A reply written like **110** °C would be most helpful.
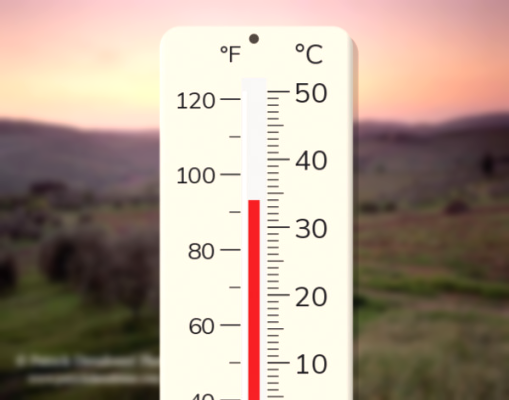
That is **34** °C
